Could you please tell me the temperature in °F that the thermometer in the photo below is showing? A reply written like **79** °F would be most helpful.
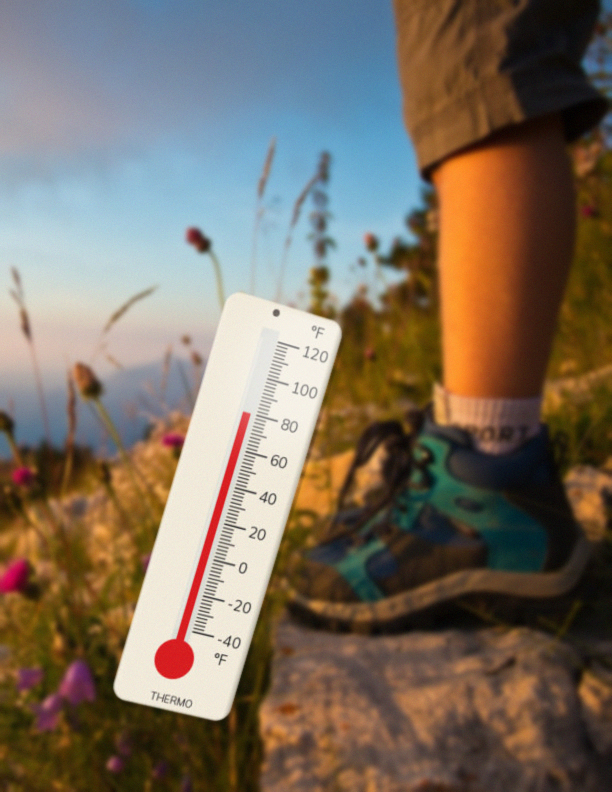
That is **80** °F
